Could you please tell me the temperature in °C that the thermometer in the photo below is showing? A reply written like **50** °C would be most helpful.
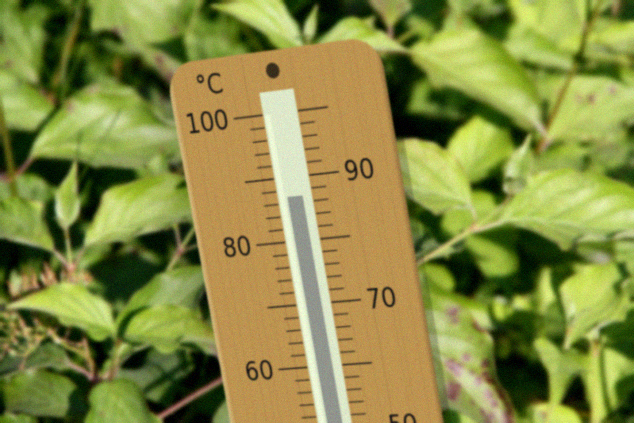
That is **87** °C
